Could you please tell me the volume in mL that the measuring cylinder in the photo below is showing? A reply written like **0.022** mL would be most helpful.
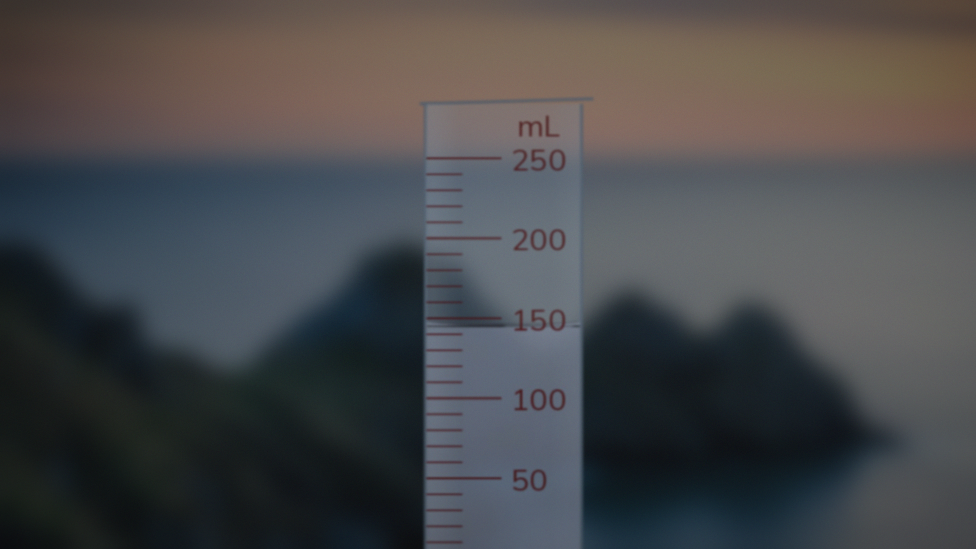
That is **145** mL
